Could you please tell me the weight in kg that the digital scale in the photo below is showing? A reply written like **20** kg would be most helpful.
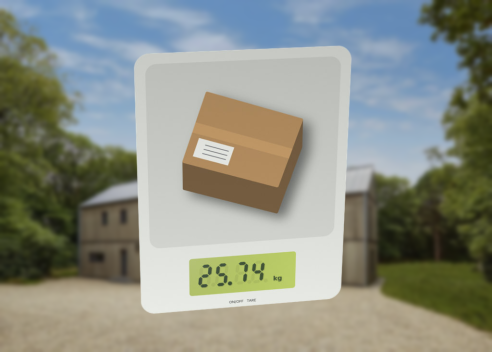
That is **25.74** kg
